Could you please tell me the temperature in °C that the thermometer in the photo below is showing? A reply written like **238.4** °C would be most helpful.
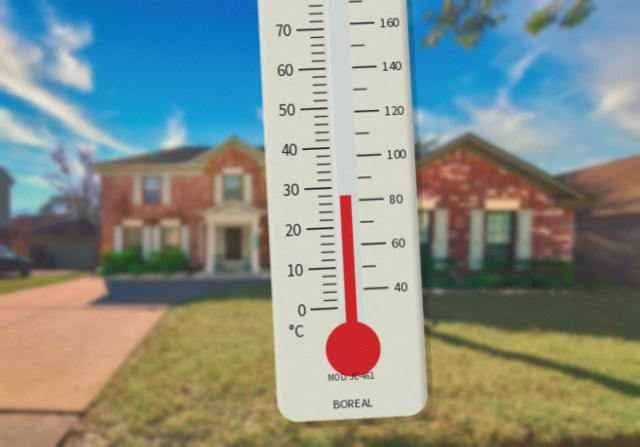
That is **28** °C
